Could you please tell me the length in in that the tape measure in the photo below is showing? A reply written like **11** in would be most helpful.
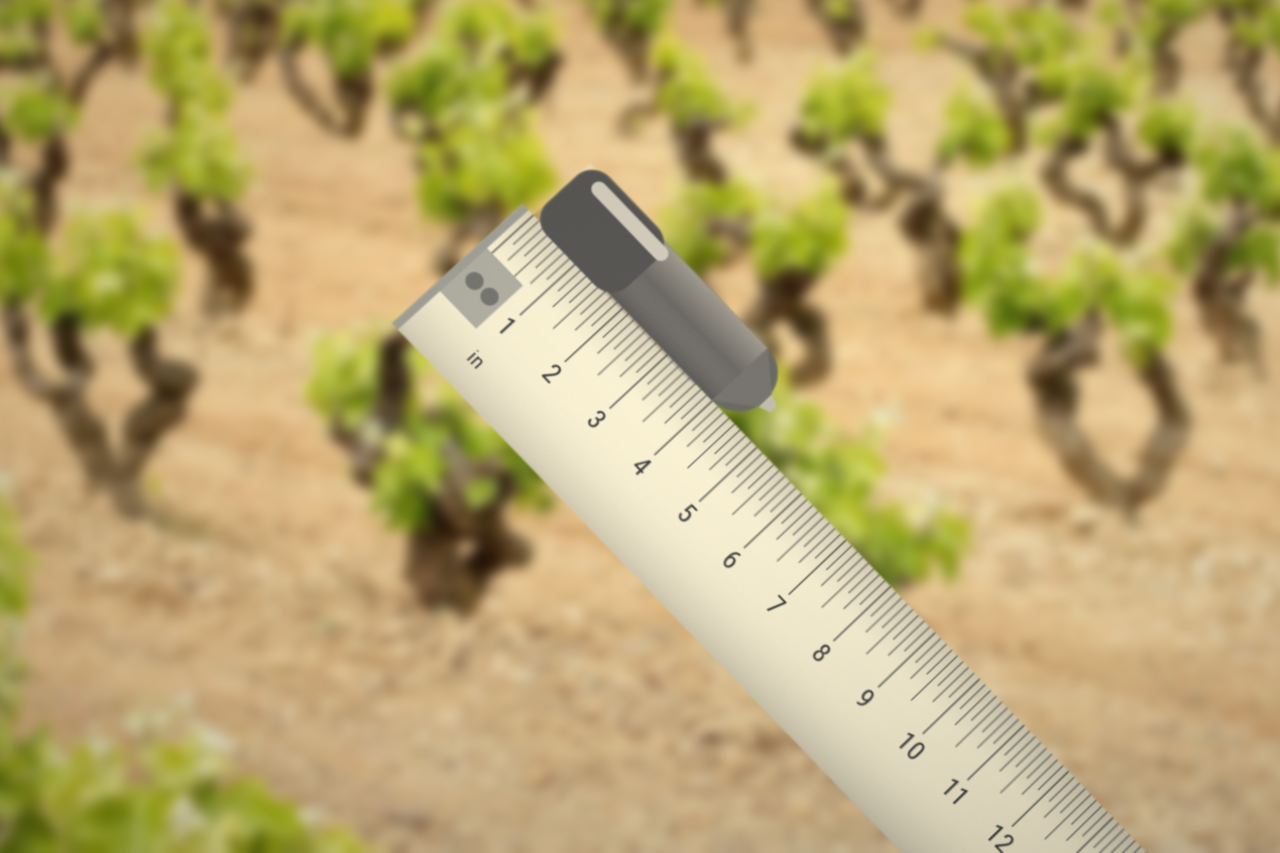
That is **4.75** in
